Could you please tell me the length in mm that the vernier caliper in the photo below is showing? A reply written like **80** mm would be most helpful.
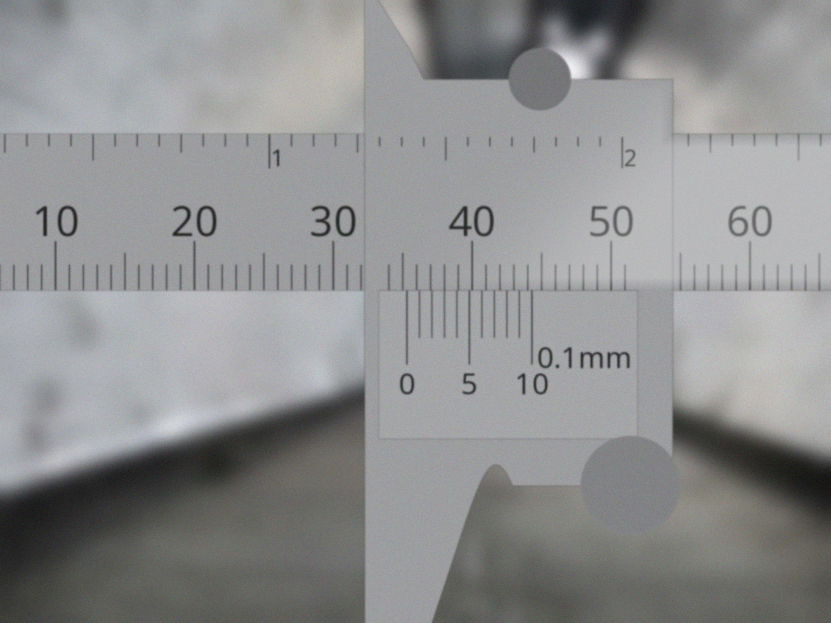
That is **35.3** mm
